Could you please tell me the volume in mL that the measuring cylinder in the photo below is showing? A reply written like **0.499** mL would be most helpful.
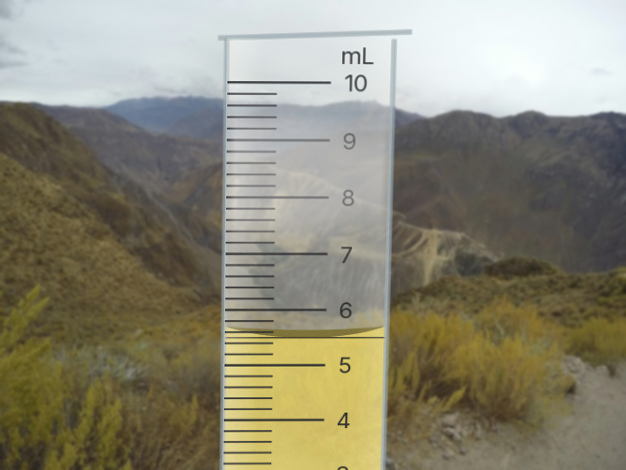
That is **5.5** mL
